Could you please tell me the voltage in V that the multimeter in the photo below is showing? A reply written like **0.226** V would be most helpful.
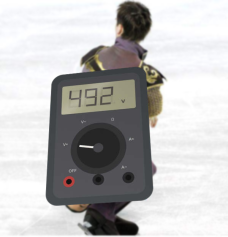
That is **492** V
